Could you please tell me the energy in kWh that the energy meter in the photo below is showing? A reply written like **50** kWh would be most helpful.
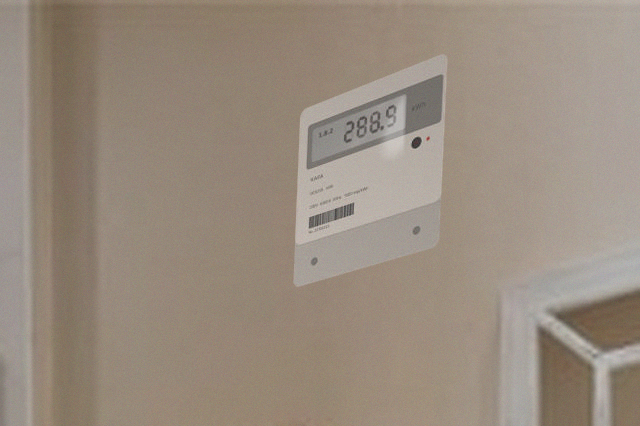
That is **288.9** kWh
